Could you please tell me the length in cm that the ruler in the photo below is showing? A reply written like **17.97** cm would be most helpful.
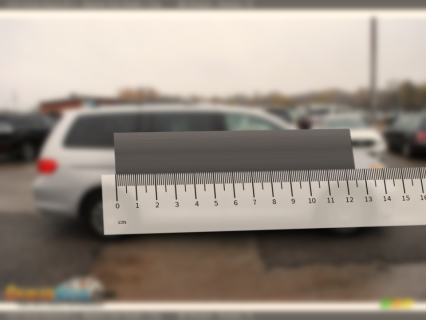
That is **12.5** cm
